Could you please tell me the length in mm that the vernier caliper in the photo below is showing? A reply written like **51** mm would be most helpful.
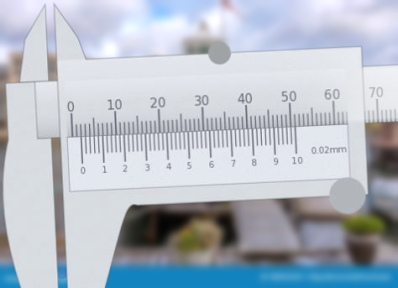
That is **2.0** mm
